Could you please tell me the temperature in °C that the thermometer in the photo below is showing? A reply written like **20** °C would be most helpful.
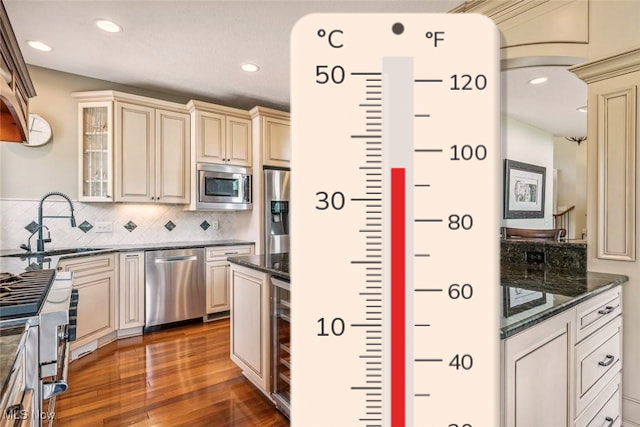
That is **35** °C
